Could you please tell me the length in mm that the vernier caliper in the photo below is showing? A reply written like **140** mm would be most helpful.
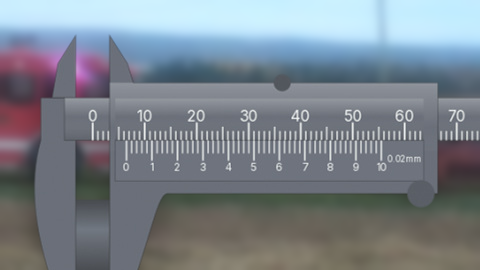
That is **6.5** mm
